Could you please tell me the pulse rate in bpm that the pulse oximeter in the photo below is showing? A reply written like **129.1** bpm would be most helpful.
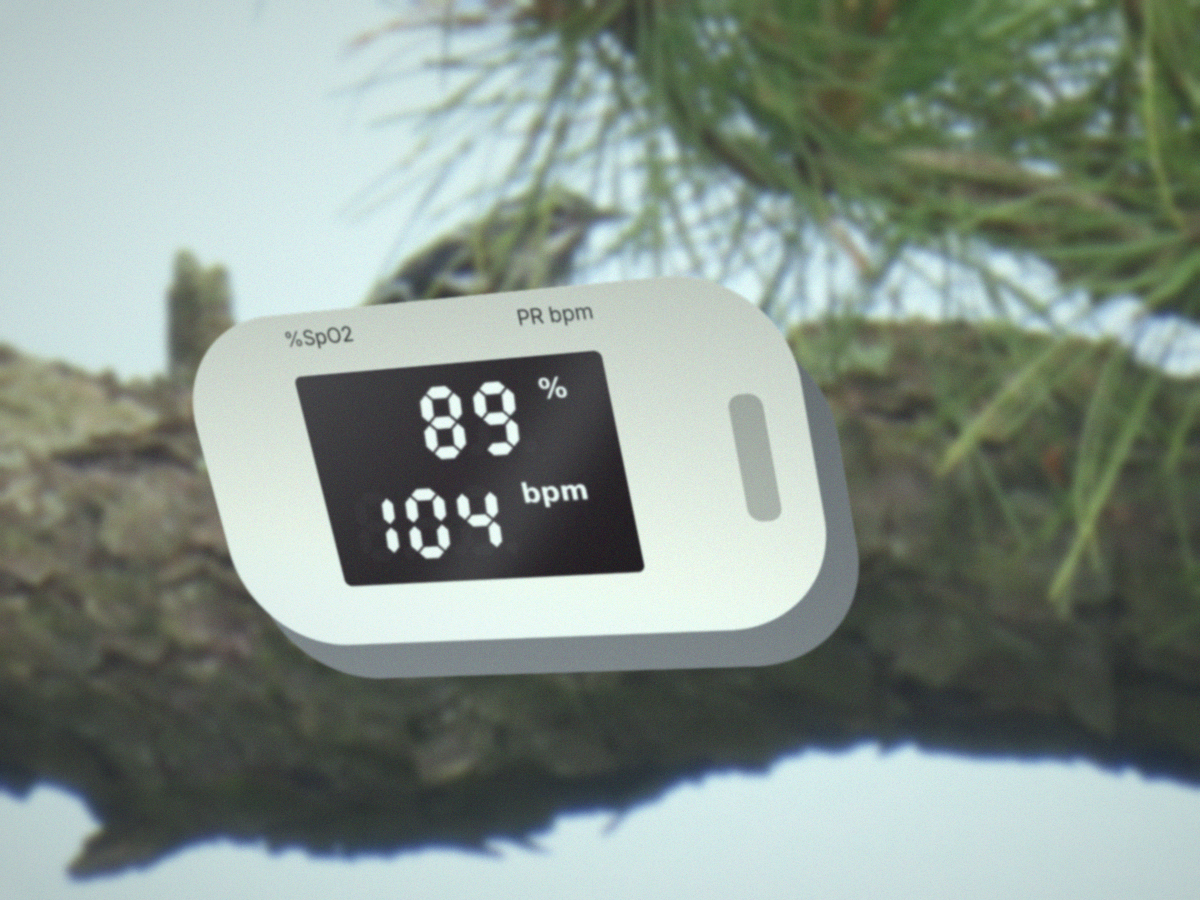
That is **104** bpm
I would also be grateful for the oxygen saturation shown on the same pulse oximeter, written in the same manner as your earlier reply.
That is **89** %
